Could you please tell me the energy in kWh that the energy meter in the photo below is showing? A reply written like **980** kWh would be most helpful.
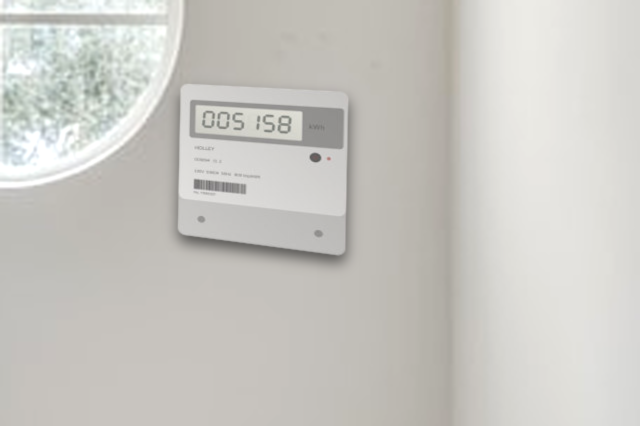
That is **5158** kWh
